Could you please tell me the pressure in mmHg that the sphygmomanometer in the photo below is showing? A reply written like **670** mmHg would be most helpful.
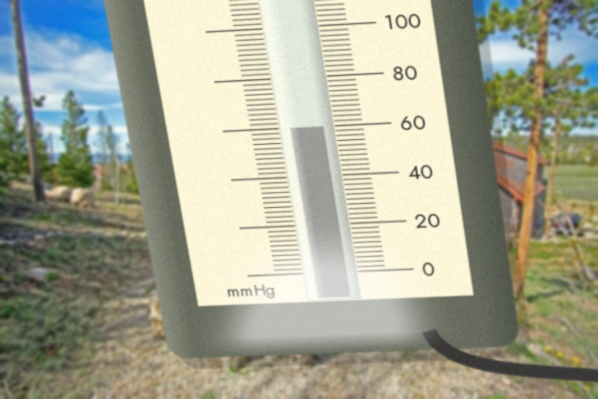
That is **60** mmHg
